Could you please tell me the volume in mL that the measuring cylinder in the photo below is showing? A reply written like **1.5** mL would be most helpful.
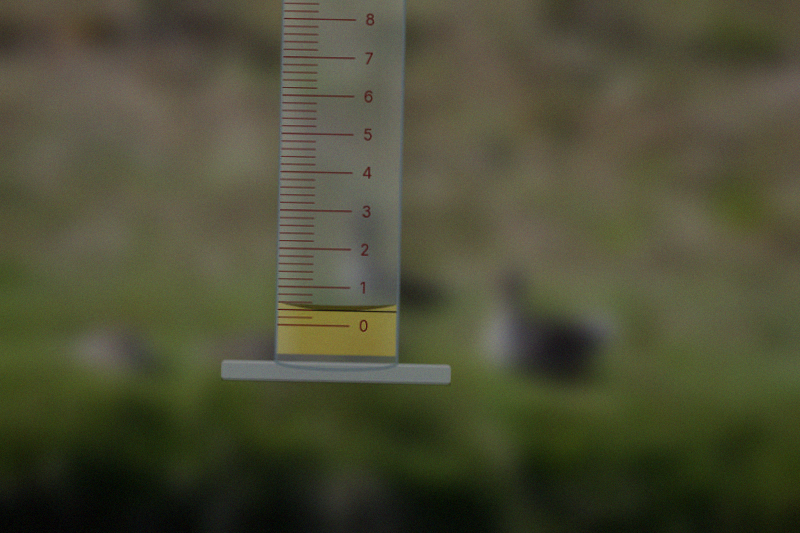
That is **0.4** mL
